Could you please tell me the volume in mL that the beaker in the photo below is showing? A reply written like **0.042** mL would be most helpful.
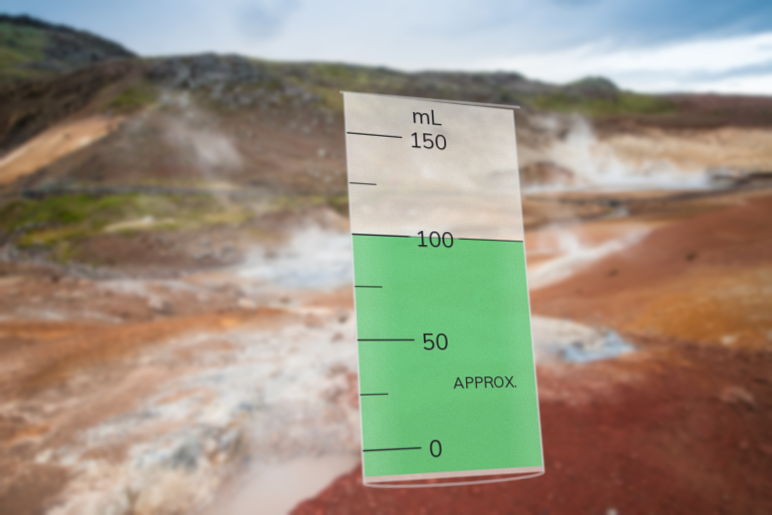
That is **100** mL
